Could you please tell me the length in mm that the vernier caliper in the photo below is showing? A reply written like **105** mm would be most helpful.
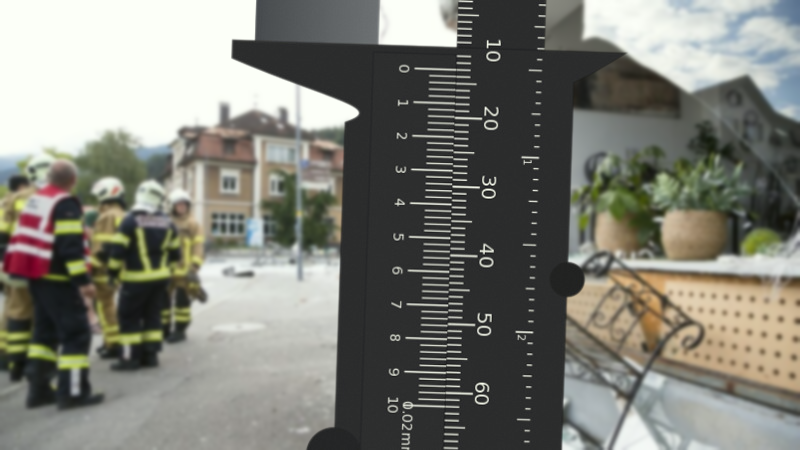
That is **13.0** mm
